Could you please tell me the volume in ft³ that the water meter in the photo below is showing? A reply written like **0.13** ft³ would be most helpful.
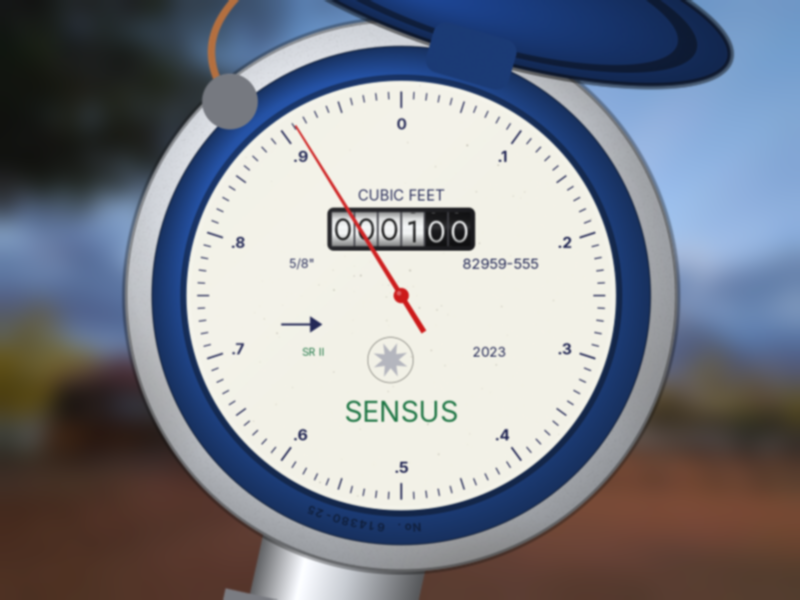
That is **99.91** ft³
